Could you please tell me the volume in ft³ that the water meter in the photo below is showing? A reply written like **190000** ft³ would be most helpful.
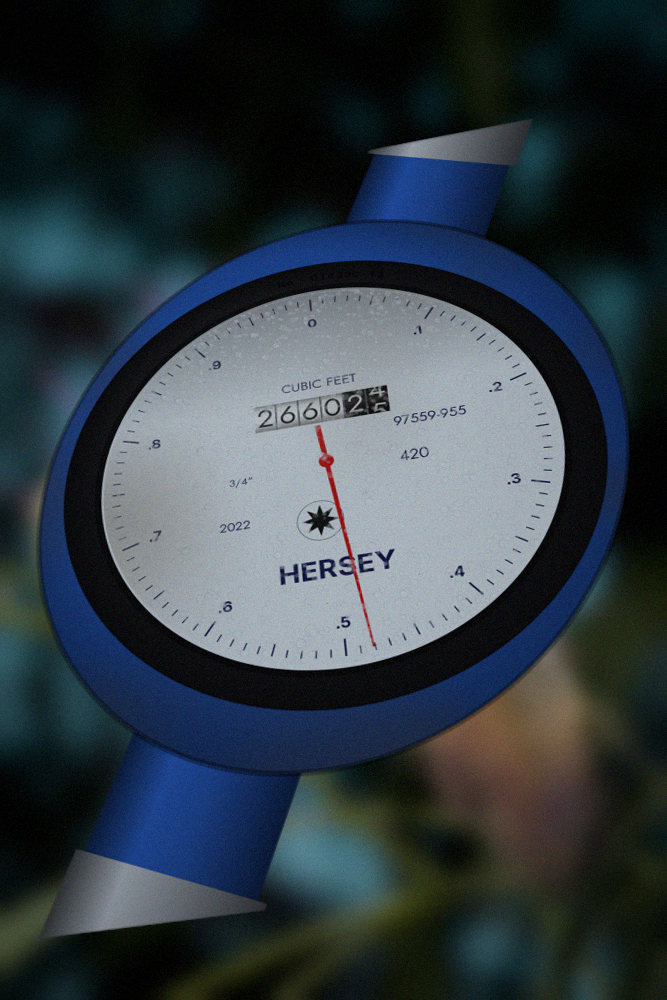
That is **266024.48** ft³
